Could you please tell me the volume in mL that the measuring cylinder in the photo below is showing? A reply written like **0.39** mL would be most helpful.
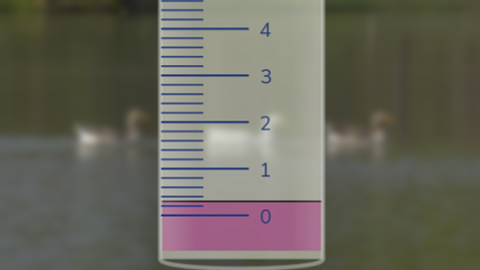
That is **0.3** mL
